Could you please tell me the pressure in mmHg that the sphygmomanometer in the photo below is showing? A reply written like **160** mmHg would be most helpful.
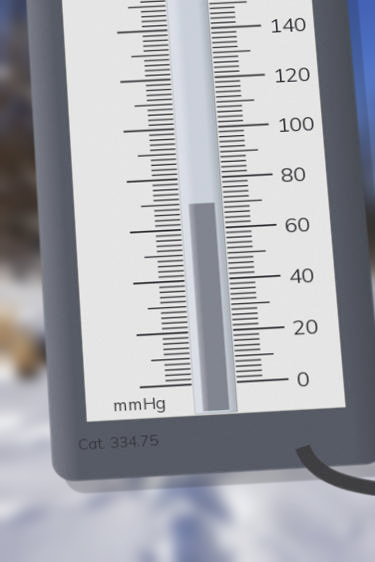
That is **70** mmHg
